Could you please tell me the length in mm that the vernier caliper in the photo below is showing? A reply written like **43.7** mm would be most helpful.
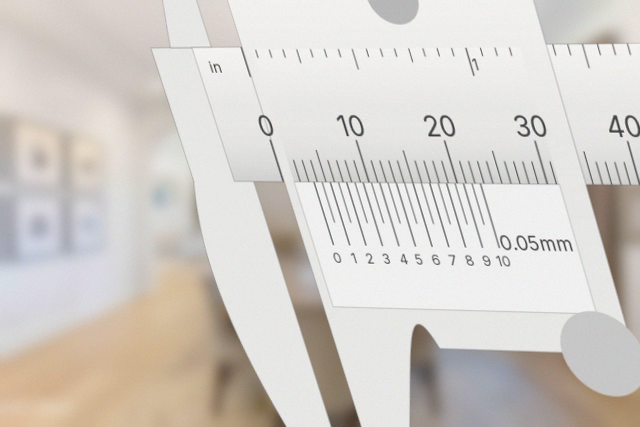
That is **3.6** mm
